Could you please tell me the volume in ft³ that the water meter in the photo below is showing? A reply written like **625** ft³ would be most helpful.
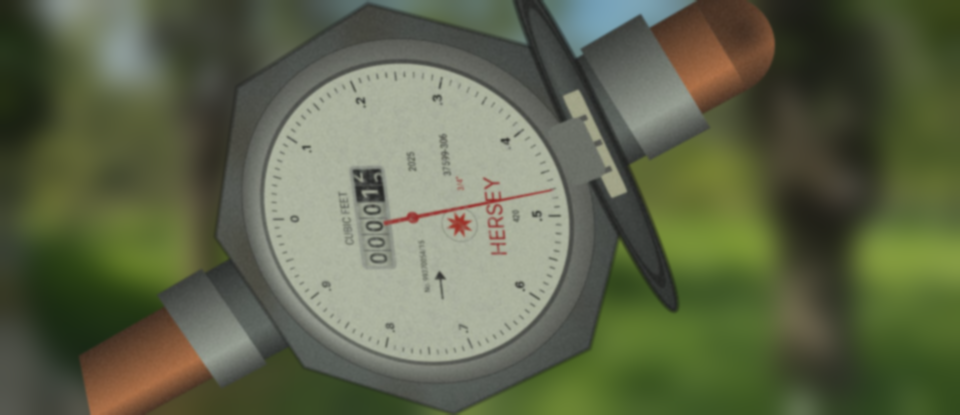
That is **12.47** ft³
